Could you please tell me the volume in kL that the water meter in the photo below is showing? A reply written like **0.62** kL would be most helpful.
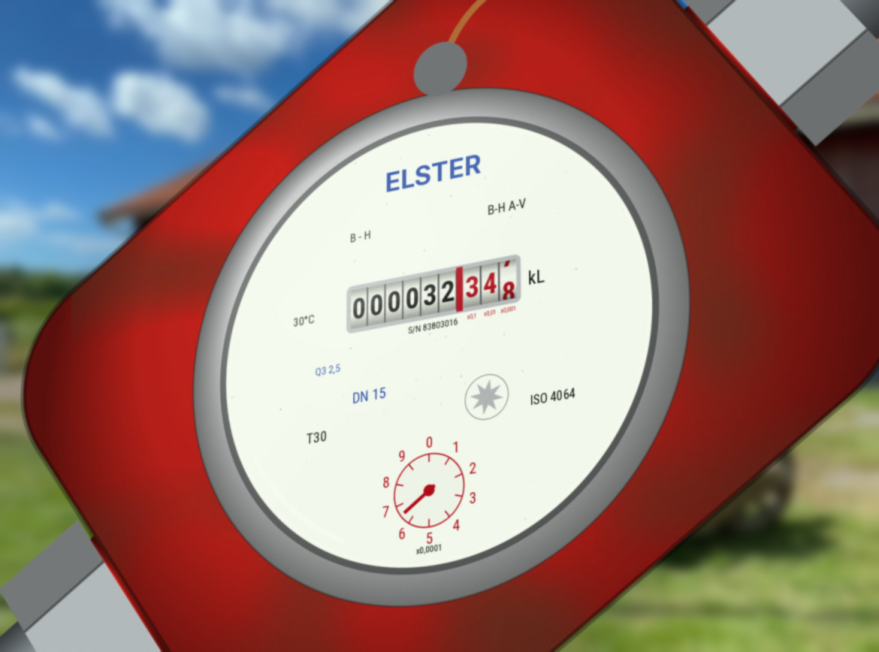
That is **32.3476** kL
